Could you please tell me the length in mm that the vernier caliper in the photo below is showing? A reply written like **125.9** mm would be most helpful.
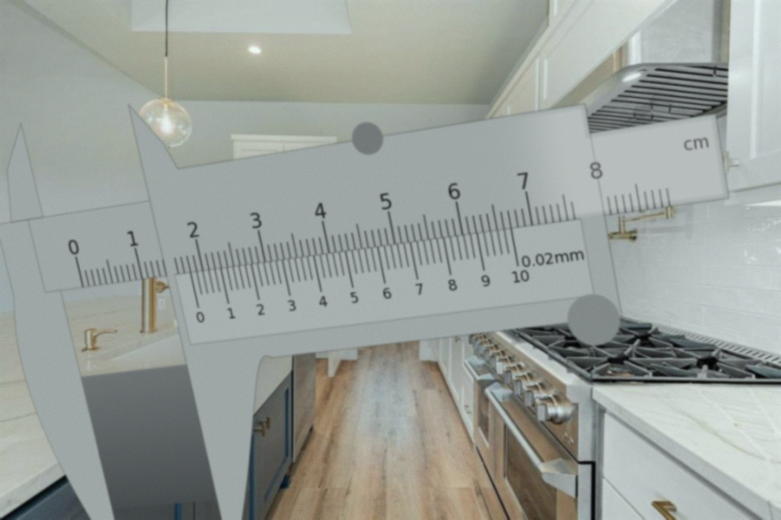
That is **18.0** mm
